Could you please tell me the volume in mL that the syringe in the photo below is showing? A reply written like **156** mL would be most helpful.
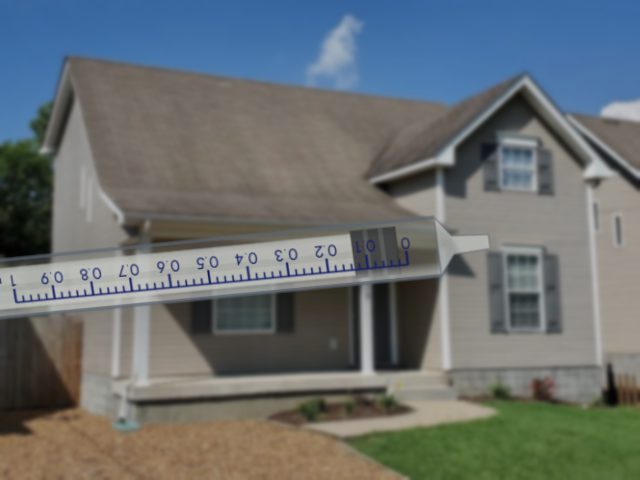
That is **0.02** mL
